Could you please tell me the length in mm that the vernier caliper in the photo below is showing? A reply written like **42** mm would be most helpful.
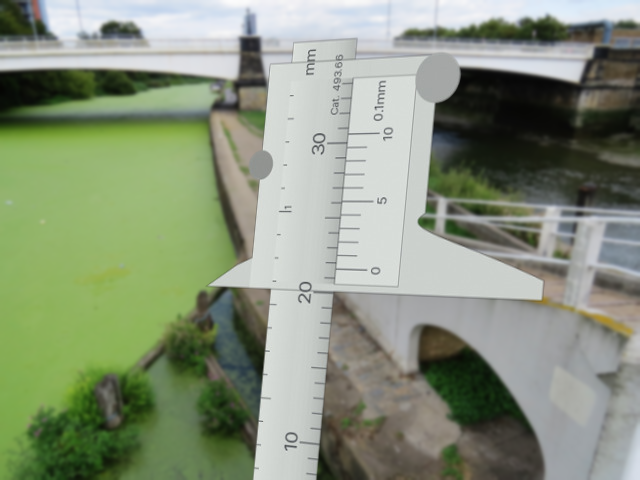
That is **21.6** mm
